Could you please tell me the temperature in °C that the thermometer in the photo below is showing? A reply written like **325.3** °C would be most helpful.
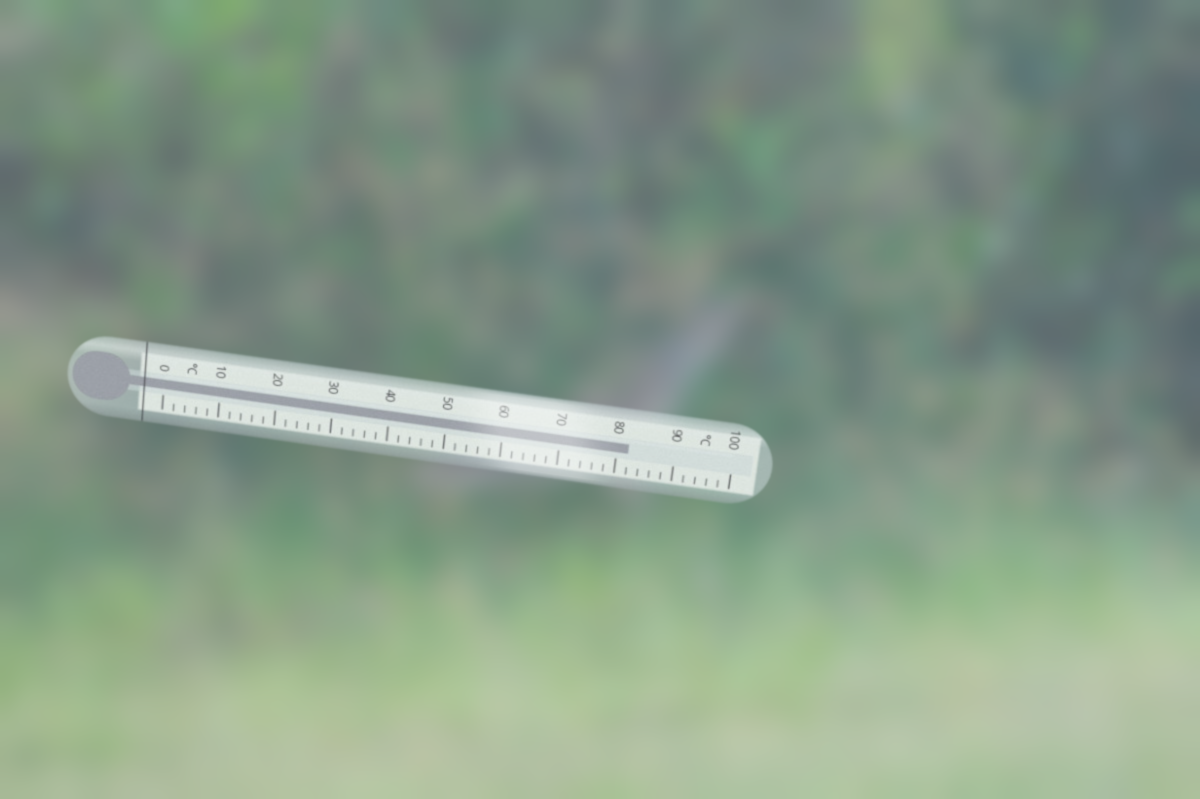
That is **82** °C
